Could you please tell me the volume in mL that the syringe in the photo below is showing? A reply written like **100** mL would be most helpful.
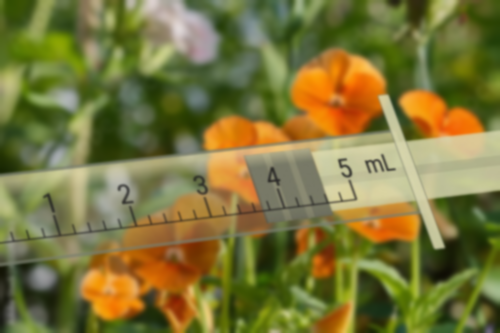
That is **3.7** mL
